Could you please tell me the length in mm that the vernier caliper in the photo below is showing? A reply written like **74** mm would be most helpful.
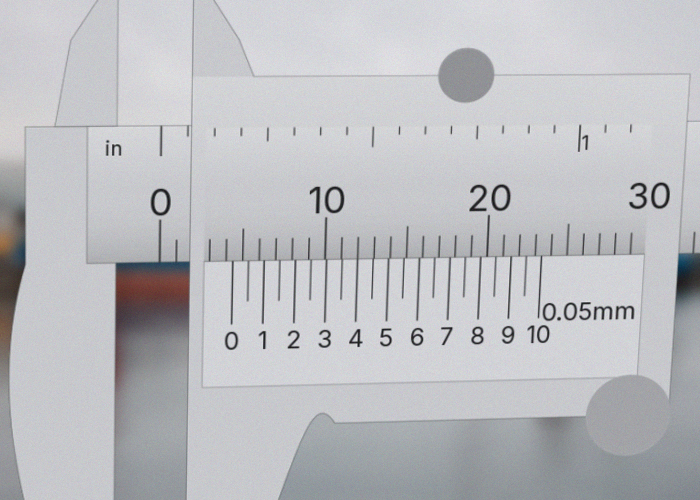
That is **4.4** mm
